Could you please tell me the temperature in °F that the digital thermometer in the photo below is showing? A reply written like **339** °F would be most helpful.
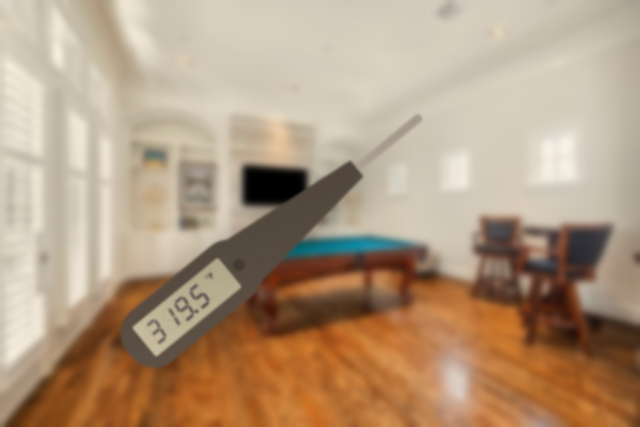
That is **319.5** °F
